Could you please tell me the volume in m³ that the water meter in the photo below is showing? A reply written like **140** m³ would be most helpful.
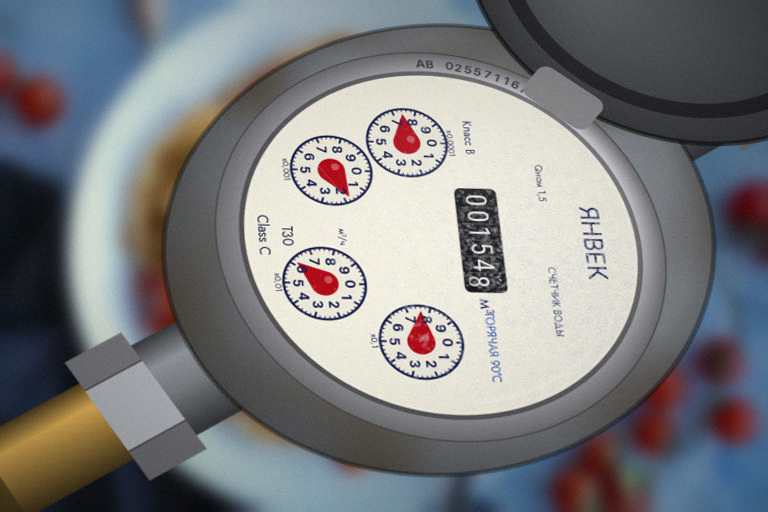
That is **1547.7617** m³
